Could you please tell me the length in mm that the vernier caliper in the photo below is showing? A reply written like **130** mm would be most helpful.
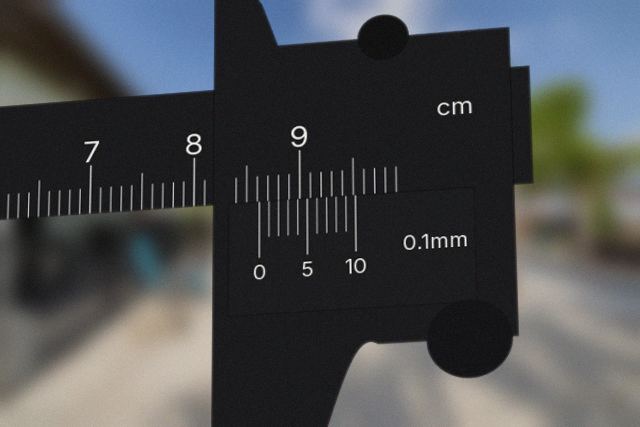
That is **86.2** mm
